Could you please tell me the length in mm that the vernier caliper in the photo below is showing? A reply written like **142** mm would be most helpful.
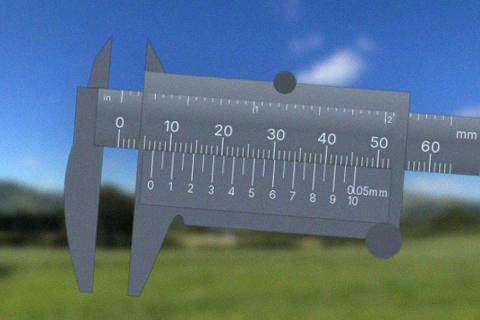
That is **6.8** mm
